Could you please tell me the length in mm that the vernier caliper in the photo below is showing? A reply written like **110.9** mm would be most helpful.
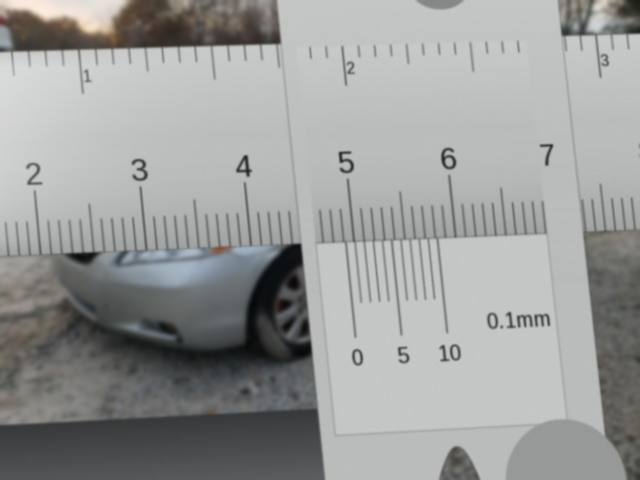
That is **49.2** mm
